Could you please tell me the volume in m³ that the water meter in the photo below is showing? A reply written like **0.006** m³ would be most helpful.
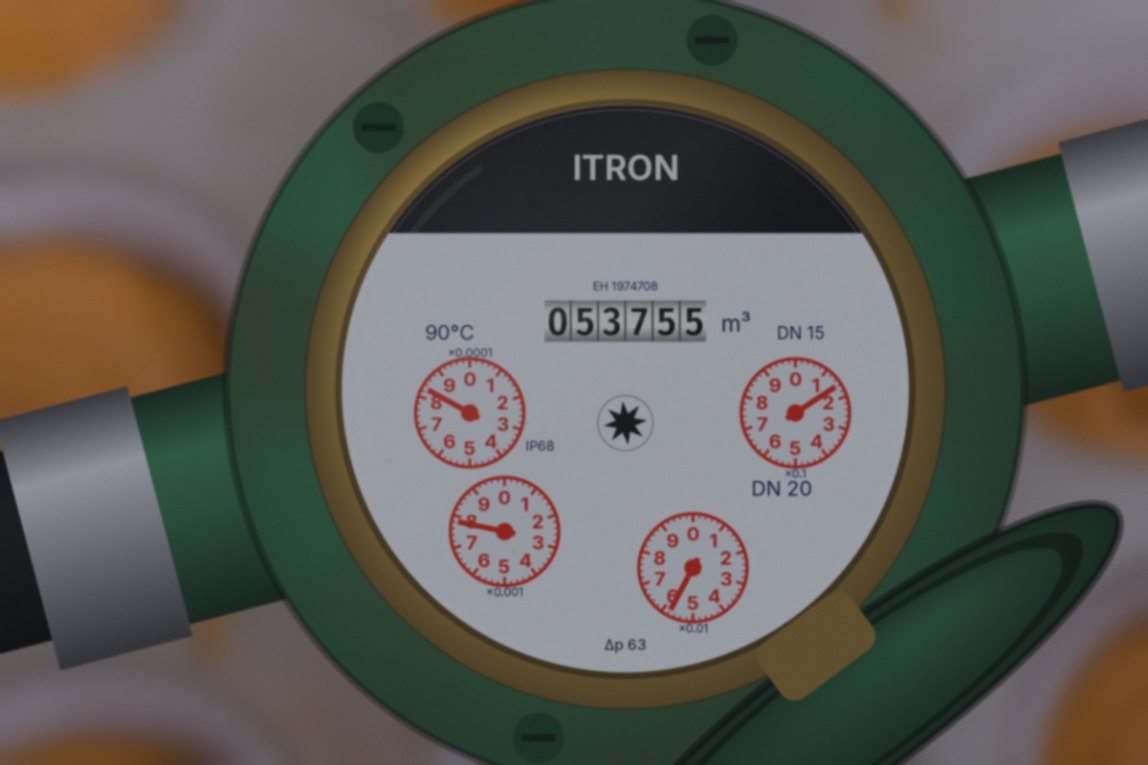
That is **53755.1578** m³
